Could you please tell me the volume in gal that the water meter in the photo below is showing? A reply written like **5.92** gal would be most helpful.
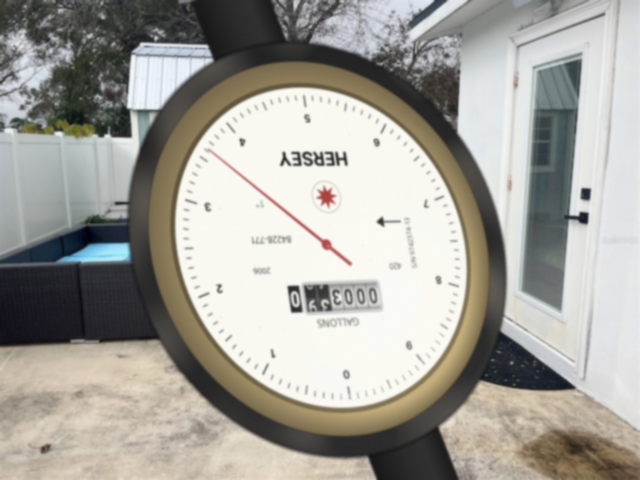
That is **3393.6** gal
